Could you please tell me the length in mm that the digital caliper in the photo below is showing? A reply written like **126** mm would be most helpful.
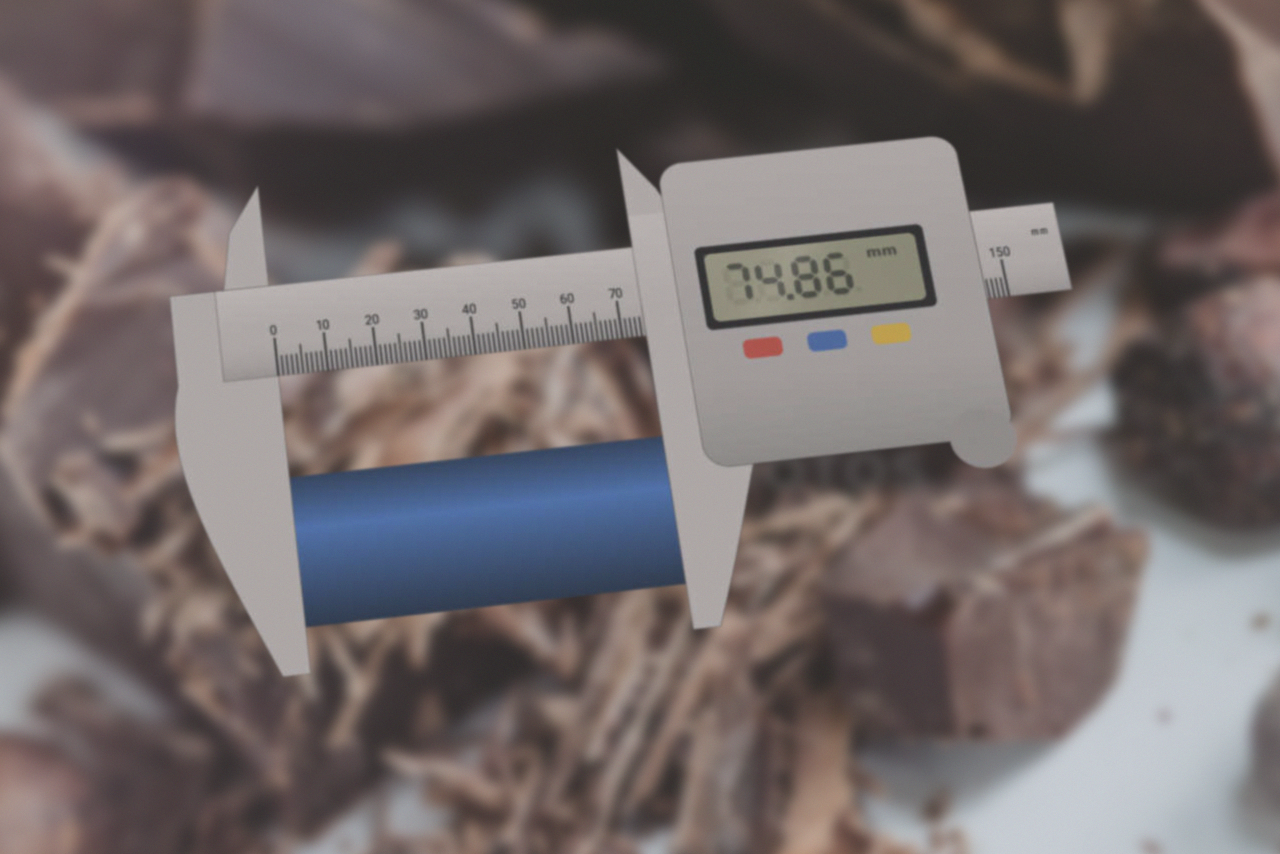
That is **74.86** mm
